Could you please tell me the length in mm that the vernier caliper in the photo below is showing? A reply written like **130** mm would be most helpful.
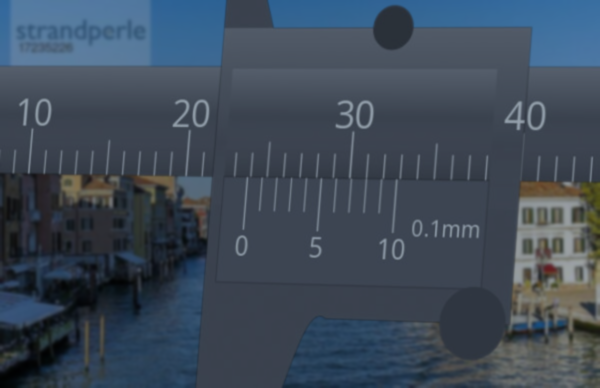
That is **23.8** mm
